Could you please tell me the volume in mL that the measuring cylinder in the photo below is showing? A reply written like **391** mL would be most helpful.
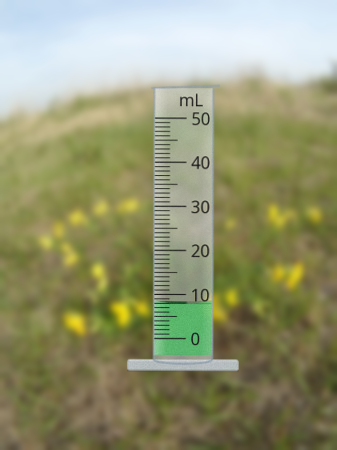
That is **8** mL
